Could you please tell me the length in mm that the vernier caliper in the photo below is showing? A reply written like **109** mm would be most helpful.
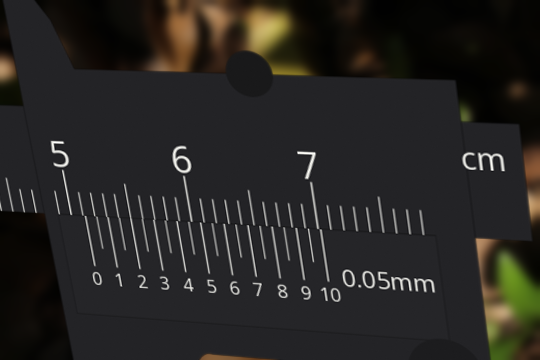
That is **51.2** mm
